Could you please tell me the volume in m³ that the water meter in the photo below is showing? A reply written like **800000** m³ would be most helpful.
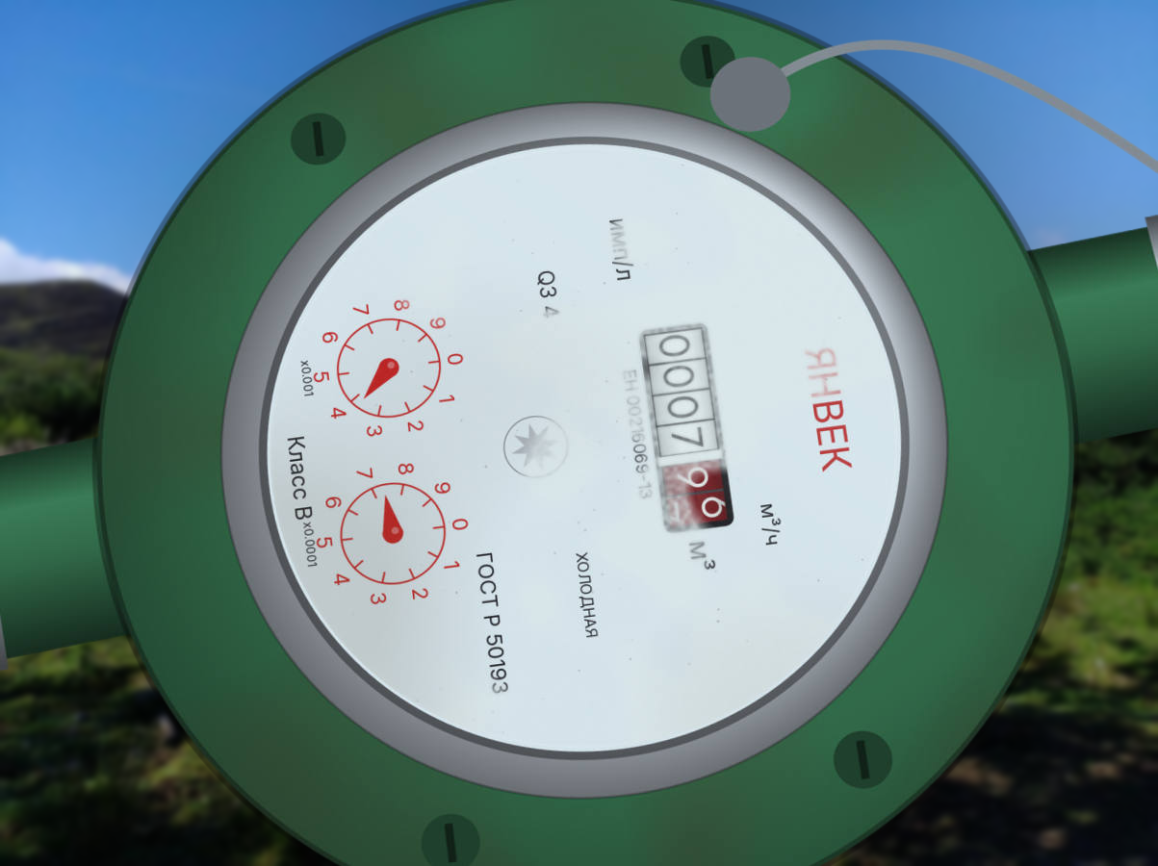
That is **7.9637** m³
